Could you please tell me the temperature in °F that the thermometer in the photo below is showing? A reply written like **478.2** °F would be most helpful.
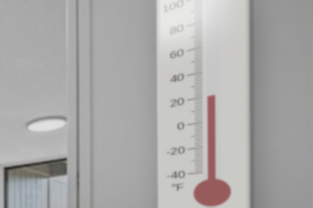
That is **20** °F
